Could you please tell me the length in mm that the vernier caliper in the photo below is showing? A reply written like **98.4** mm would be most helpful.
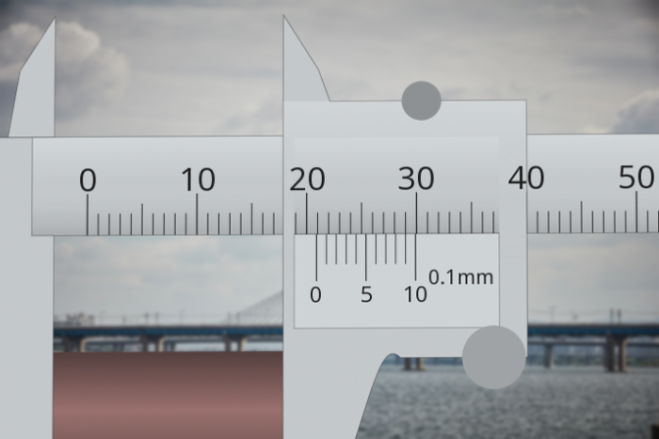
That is **20.9** mm
